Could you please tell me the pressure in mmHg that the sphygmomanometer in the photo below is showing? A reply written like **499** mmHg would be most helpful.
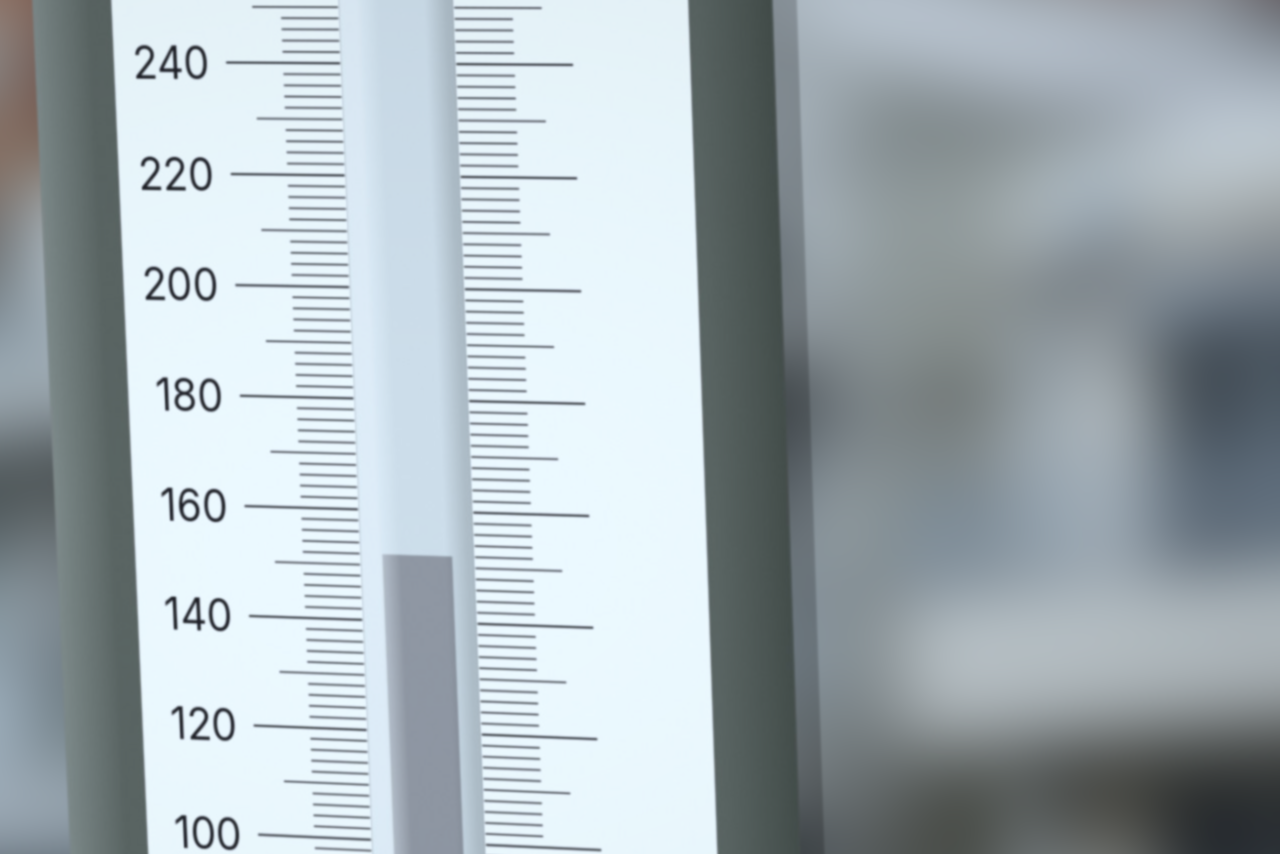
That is **152** mmHg
